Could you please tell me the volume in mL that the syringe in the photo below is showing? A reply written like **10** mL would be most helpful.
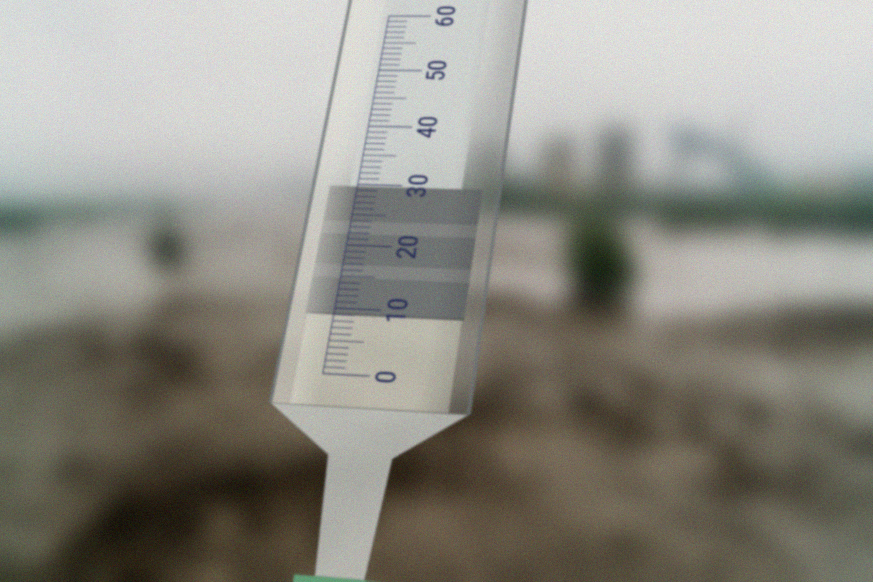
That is **9** mL
